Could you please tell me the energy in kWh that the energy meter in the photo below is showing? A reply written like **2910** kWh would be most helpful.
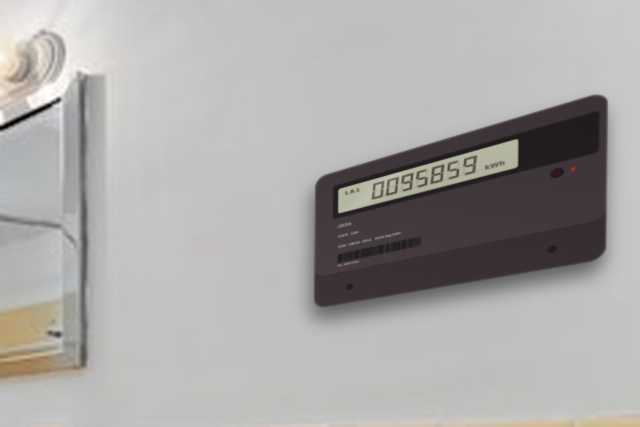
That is **95859** kWh
